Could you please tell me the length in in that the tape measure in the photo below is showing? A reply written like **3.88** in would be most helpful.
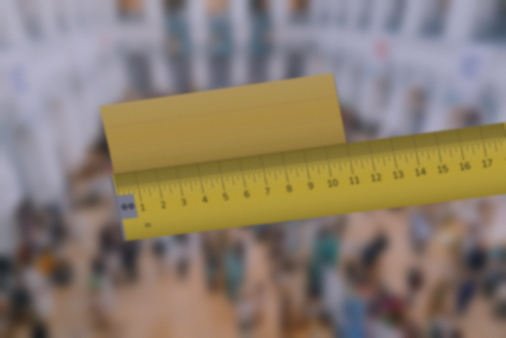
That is **11** in
